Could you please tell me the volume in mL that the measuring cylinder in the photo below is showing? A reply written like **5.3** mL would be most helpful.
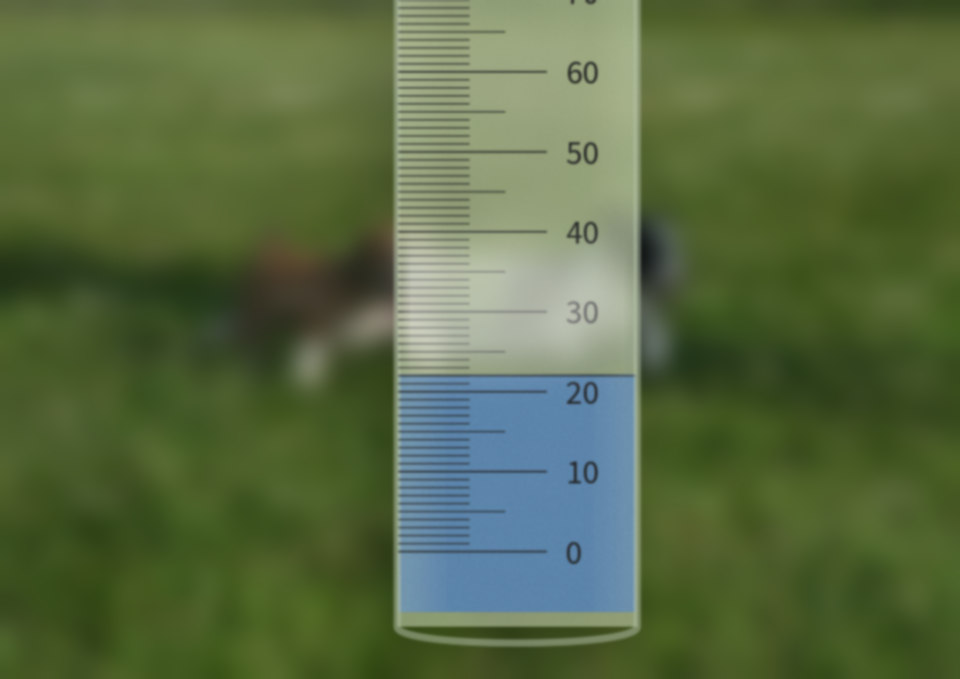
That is **22** mL
